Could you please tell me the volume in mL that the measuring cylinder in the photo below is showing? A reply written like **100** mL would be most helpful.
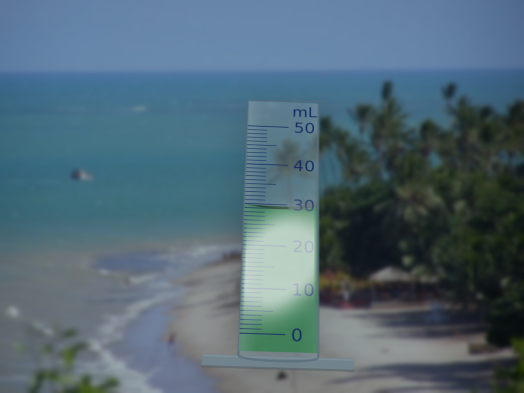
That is **29** mL
